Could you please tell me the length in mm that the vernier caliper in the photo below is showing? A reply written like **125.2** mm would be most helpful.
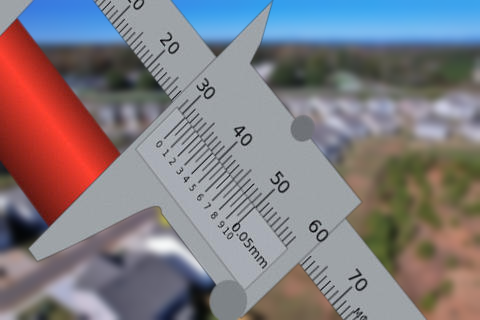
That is **30.8** mm
